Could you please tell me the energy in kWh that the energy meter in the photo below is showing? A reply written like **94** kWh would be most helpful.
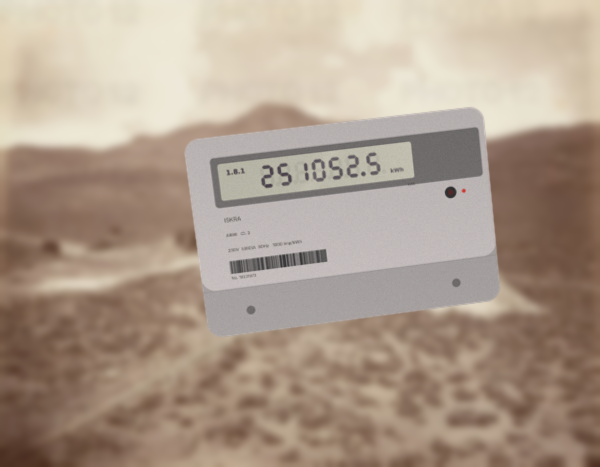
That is **251052.5** kWh
